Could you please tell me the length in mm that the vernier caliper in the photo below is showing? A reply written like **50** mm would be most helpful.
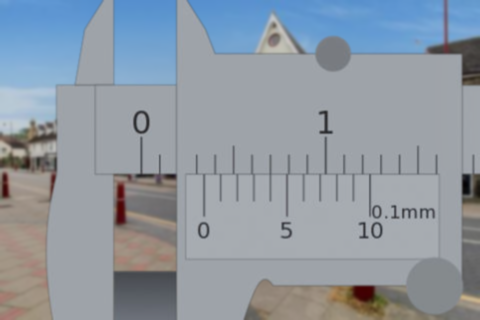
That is **3.4** mm
